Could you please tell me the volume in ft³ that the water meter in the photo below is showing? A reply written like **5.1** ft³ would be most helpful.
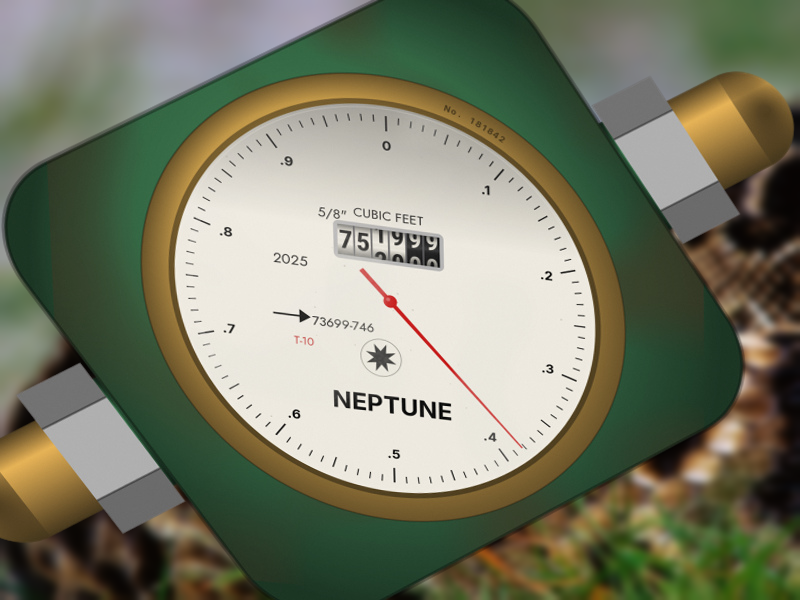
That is **751999.38** ft³
